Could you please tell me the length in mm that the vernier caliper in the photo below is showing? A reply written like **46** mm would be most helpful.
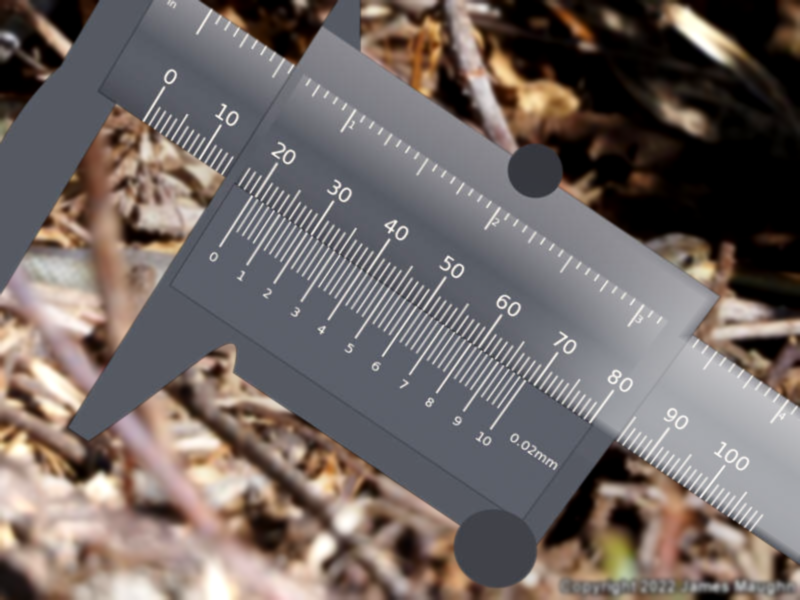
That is **19.5** mm
